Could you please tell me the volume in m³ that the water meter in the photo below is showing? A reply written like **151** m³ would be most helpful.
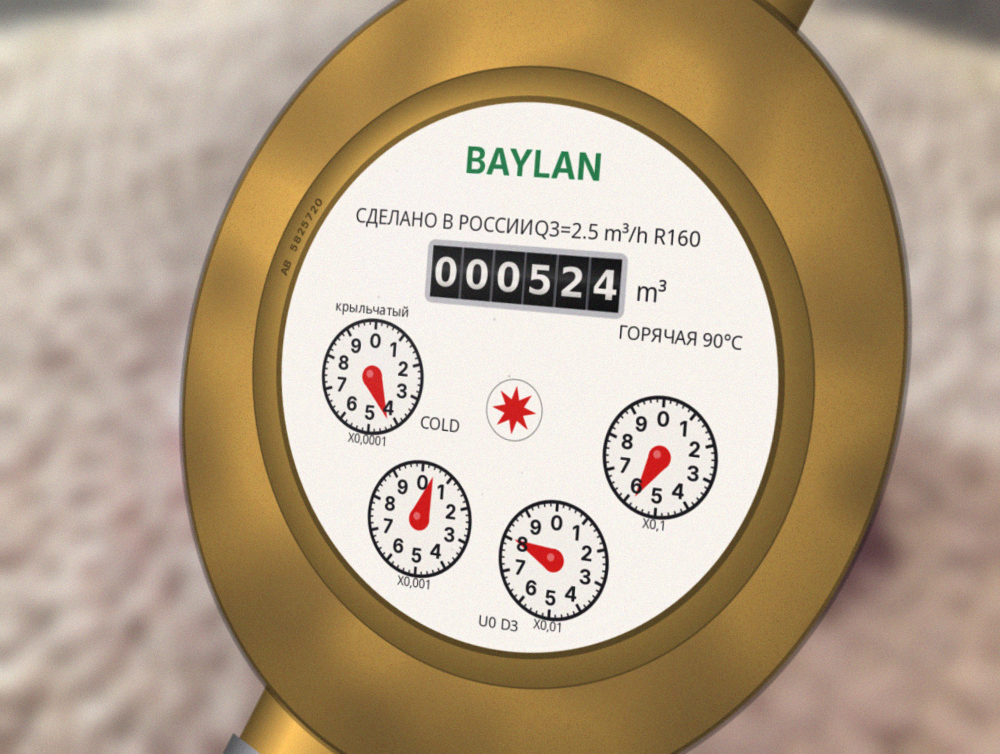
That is **524.5804** m³
